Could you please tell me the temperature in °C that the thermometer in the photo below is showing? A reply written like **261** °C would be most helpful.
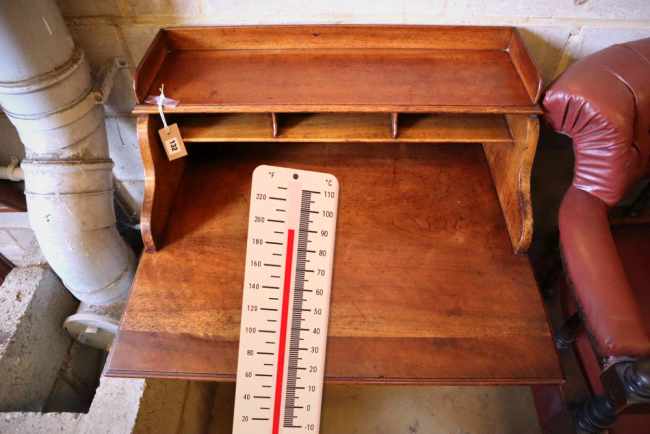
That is **90** °C
